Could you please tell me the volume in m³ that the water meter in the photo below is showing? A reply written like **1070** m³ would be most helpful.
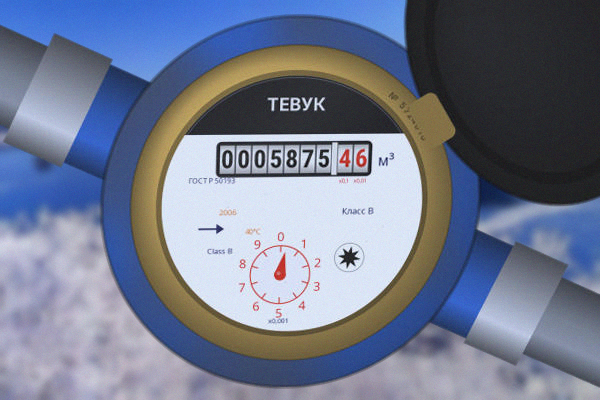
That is **5875.460** m³
